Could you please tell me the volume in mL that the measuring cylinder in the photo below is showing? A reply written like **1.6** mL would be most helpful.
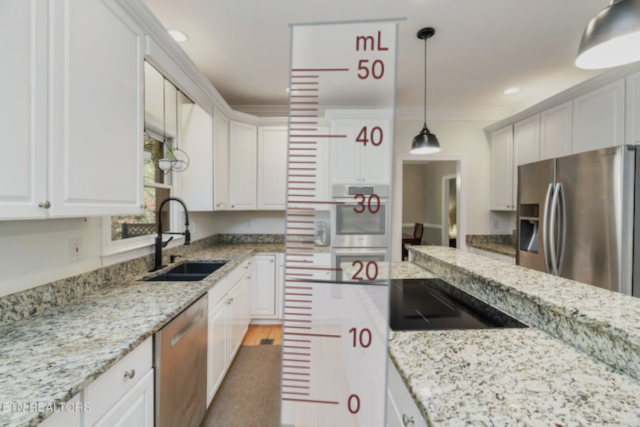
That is **18** mL
